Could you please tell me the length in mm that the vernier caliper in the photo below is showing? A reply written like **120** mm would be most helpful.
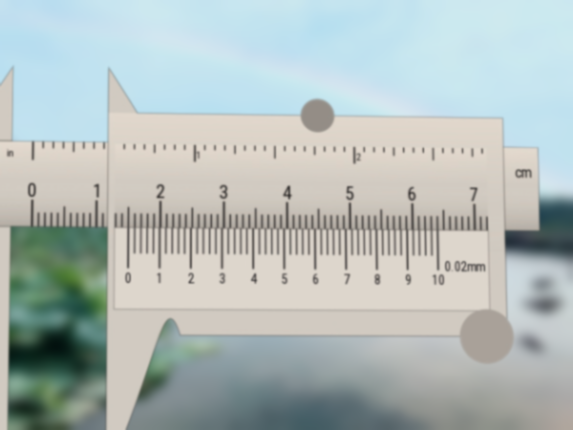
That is **15.0** mm
